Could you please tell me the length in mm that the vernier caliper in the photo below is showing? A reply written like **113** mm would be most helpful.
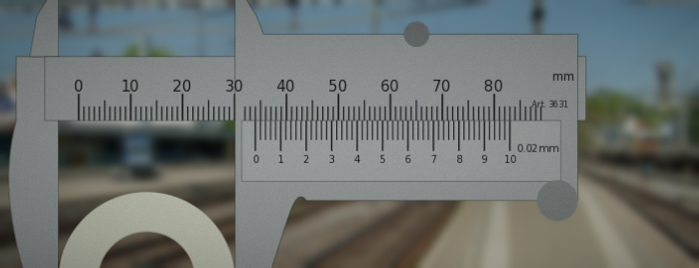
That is **34.0** mm
